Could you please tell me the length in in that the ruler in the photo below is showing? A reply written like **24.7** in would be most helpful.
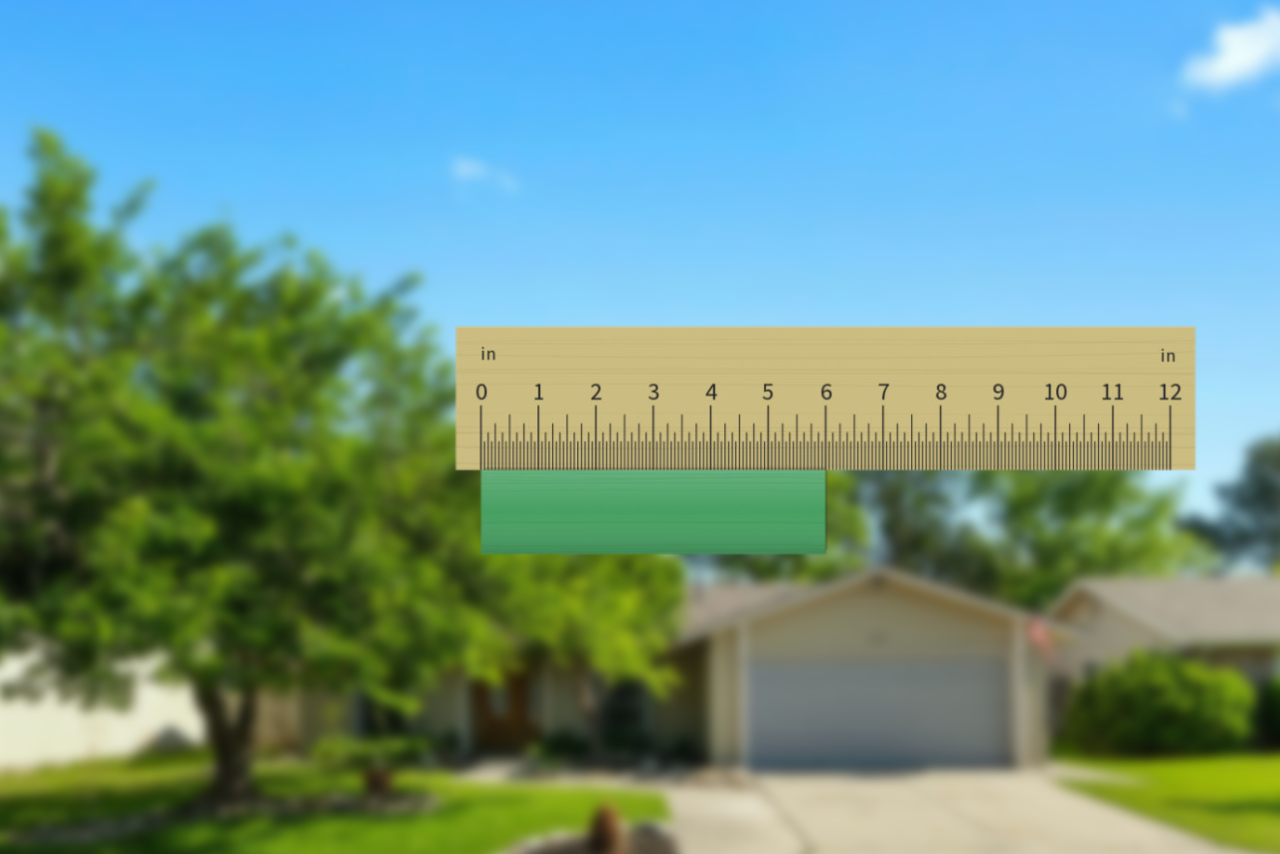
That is **6** in
